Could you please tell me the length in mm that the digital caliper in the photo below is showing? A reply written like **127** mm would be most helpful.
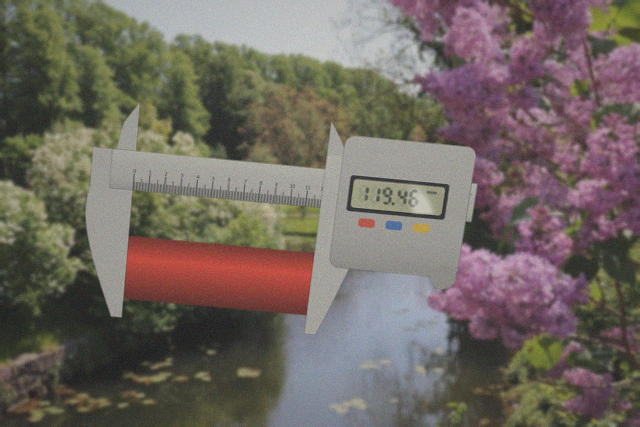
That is **119.46** mm
